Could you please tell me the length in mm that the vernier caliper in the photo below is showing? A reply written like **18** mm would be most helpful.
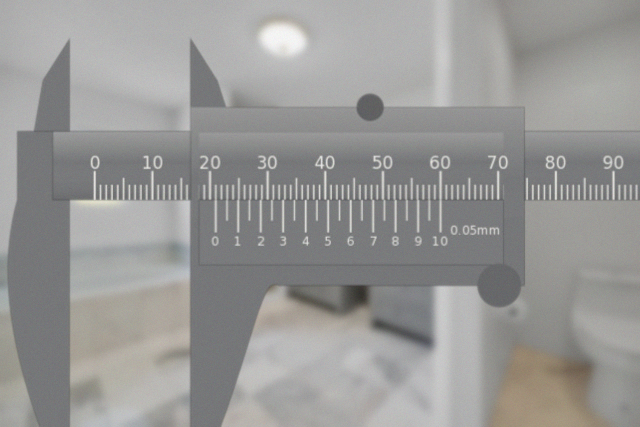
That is **21.0** mm
